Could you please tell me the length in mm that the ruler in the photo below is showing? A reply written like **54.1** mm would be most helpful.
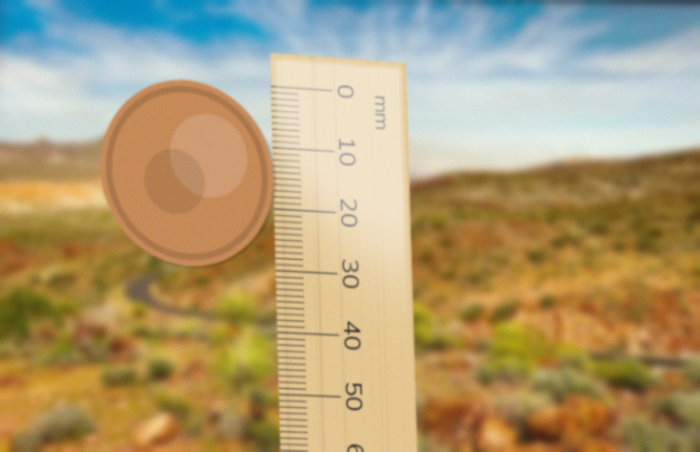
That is **30** mm
